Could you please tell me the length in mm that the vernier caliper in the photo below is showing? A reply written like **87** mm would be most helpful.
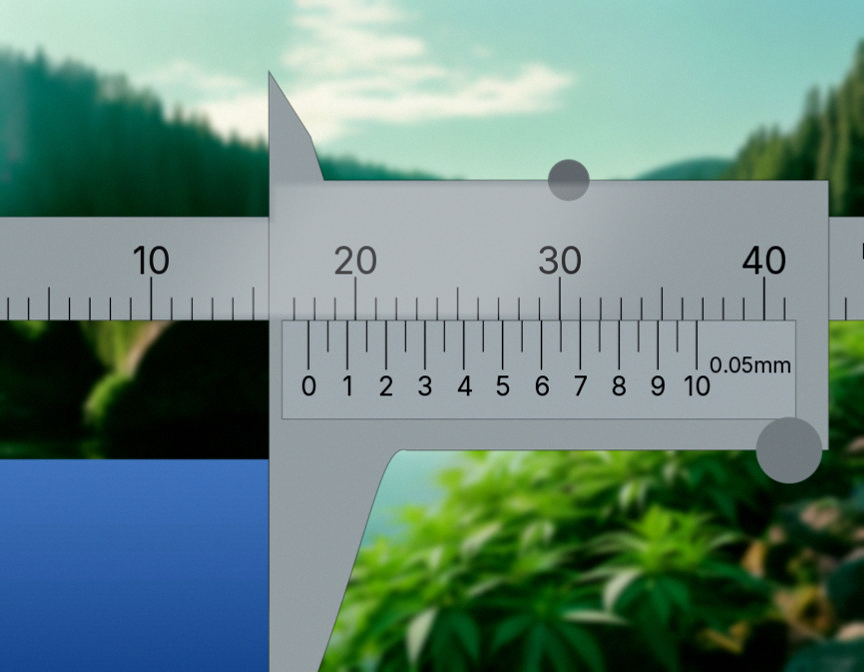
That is **17.7** mm
